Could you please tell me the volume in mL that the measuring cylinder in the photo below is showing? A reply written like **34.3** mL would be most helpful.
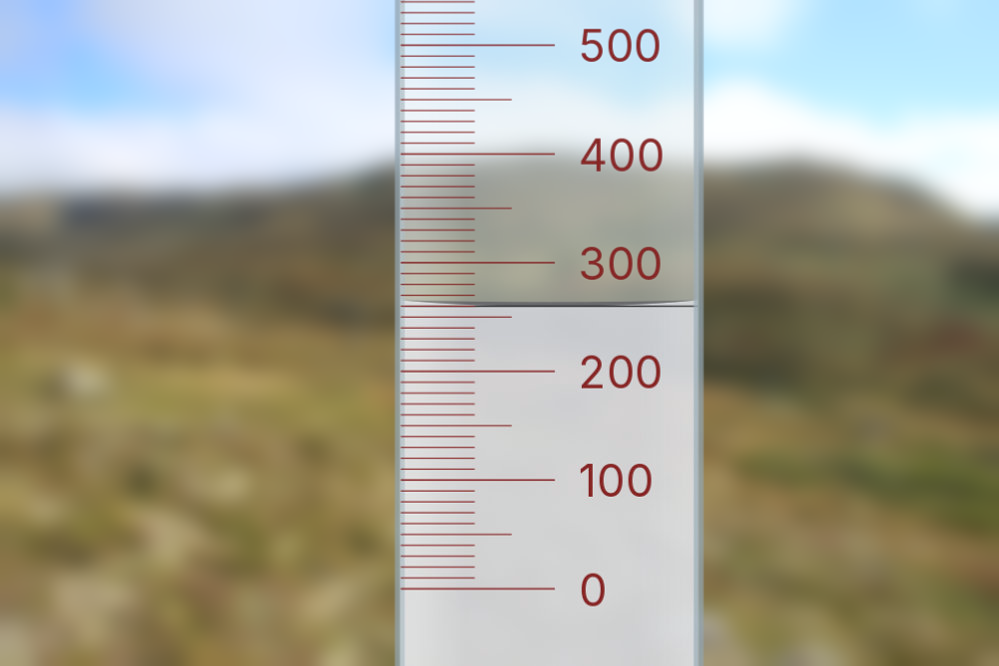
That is **260** mL
